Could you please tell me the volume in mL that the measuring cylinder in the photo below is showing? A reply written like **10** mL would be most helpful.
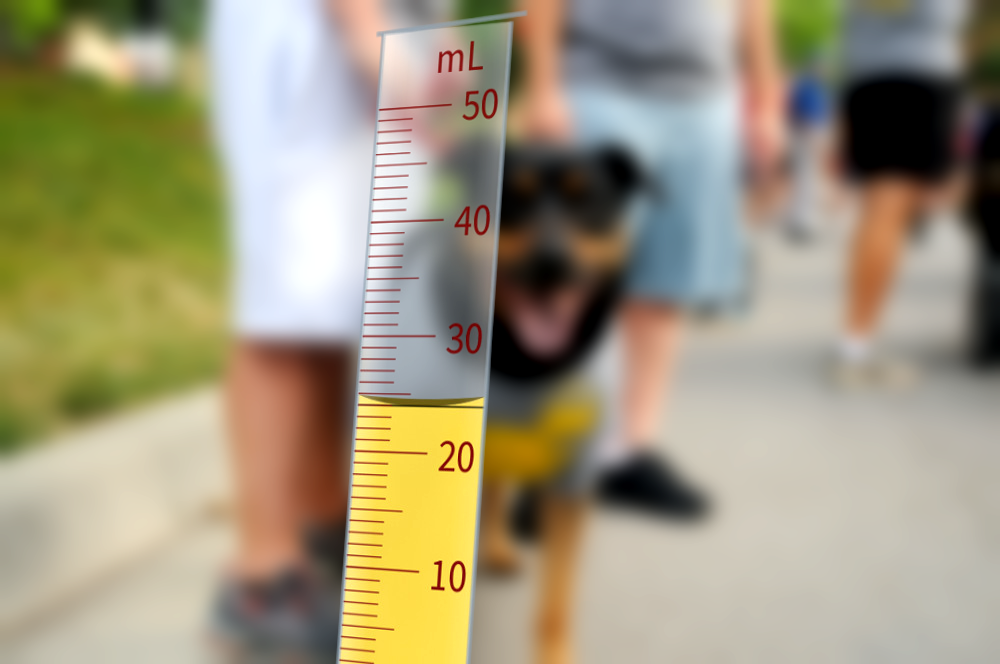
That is **24** mL
